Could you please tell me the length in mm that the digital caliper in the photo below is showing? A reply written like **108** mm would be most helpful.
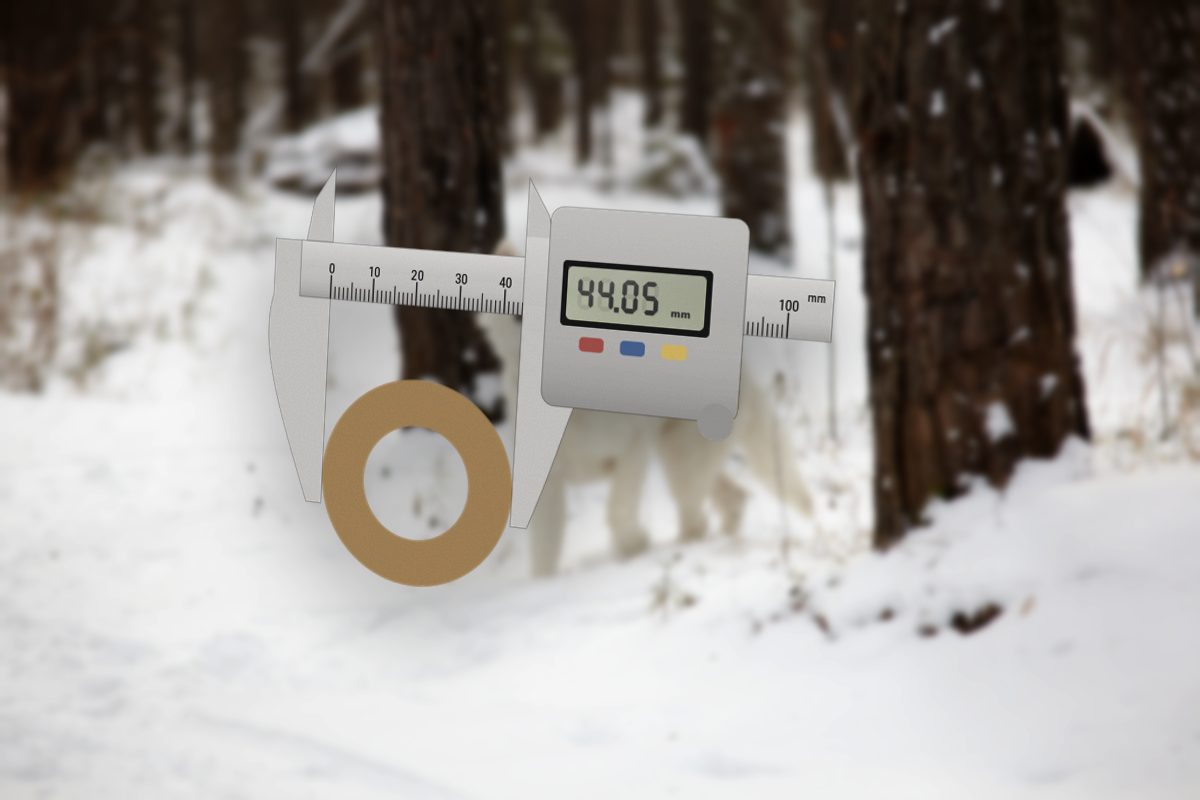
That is **44.05** mm
